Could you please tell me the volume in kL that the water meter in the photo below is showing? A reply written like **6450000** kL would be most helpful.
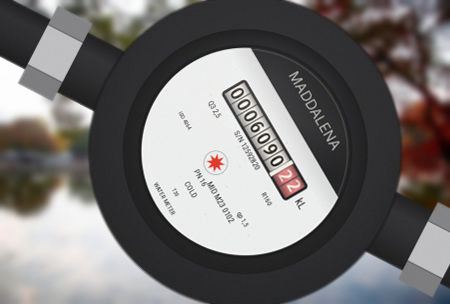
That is **6090.22** kL
